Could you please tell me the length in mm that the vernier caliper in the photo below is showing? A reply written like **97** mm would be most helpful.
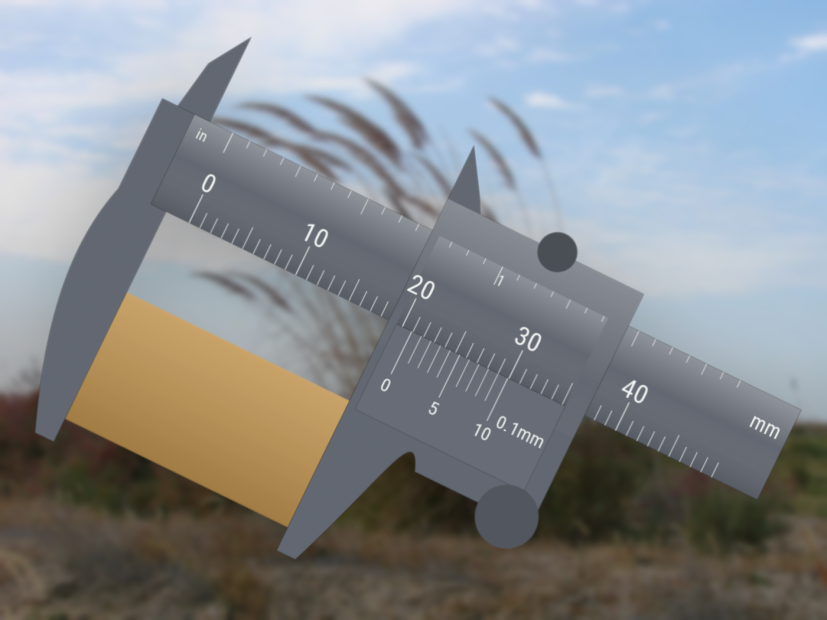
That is **20.9** mm
